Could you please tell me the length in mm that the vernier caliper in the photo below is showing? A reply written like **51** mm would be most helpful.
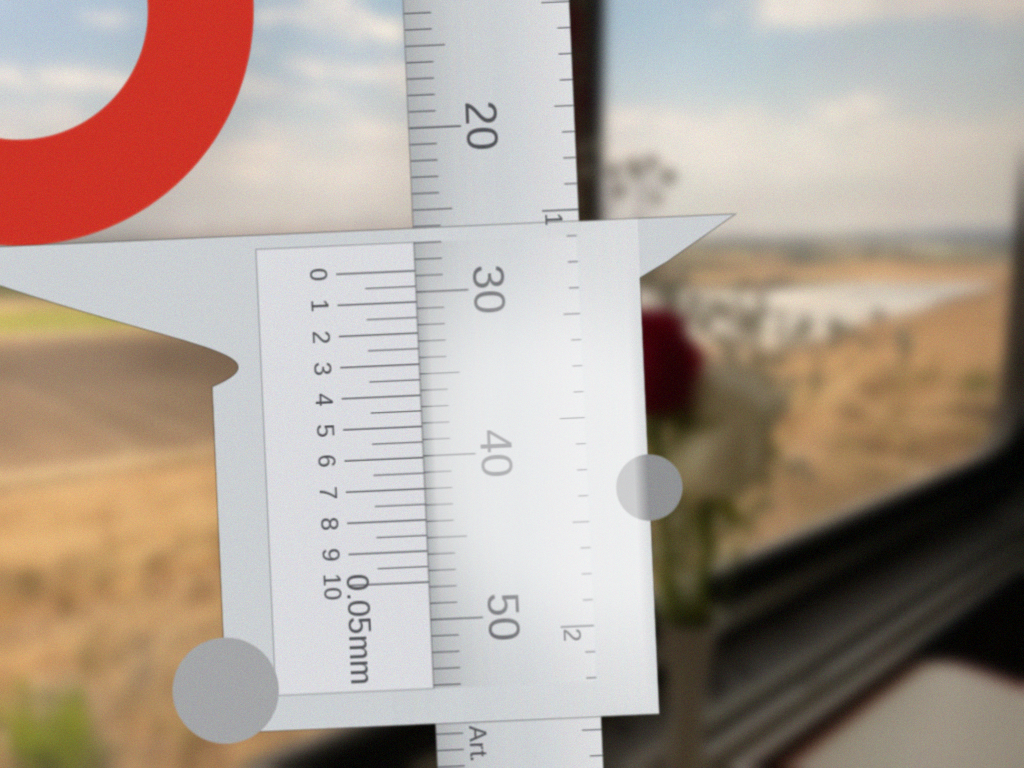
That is **28.7** mm
